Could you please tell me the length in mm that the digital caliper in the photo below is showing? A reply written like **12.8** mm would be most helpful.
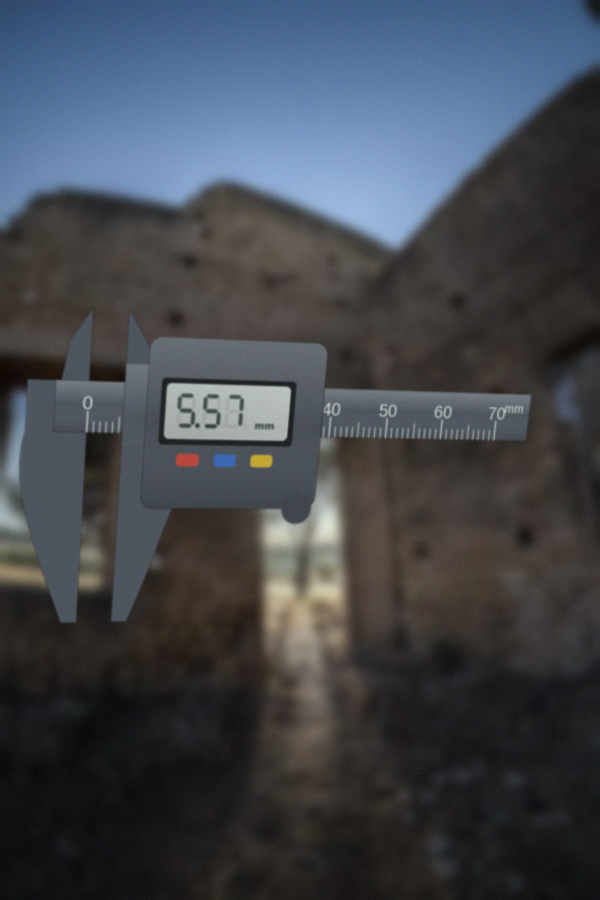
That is **5.57** mm
